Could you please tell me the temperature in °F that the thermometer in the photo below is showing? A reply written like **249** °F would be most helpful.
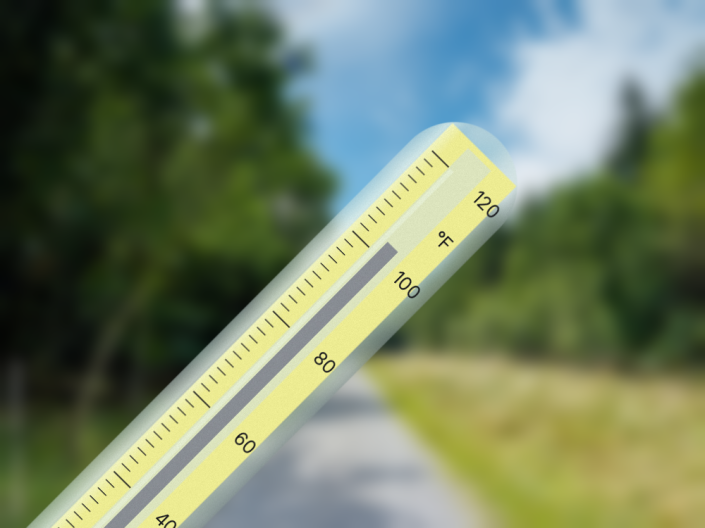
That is **103** °F
